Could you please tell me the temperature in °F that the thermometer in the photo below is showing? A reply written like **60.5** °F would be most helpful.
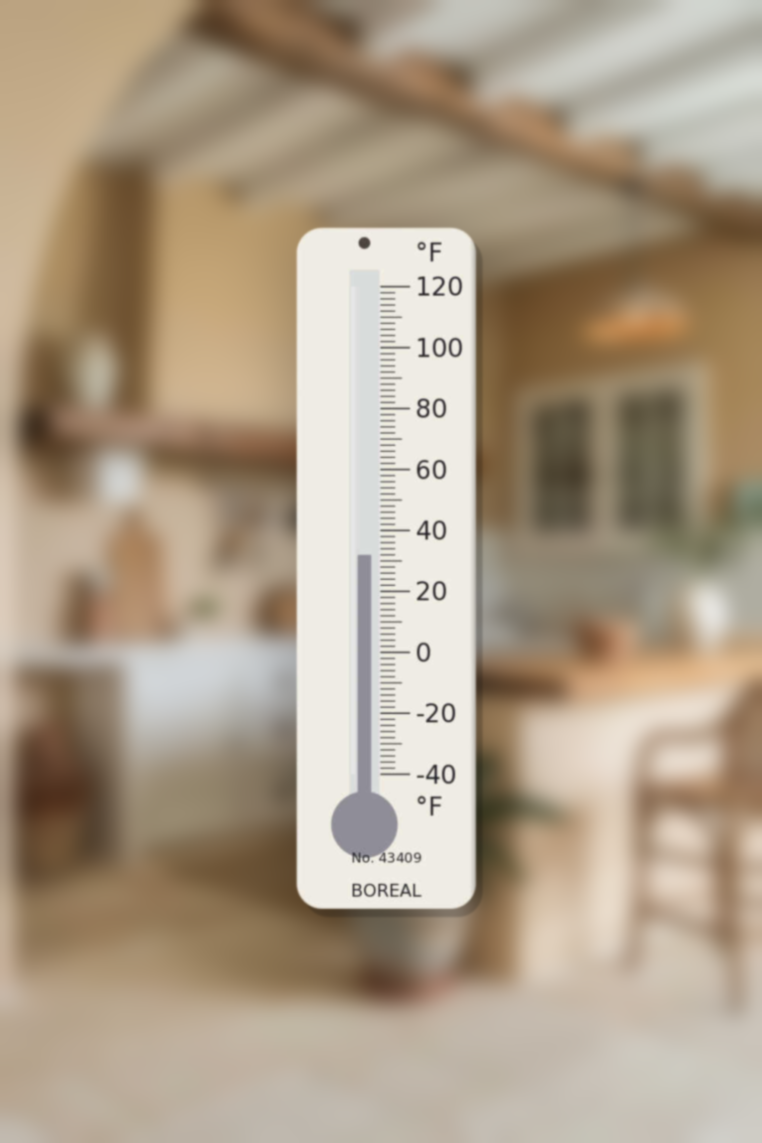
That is **32** °F
